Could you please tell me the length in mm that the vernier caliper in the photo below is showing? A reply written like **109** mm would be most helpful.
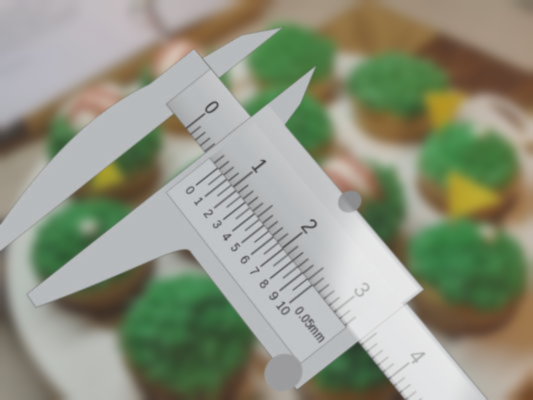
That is **6.8** mm
